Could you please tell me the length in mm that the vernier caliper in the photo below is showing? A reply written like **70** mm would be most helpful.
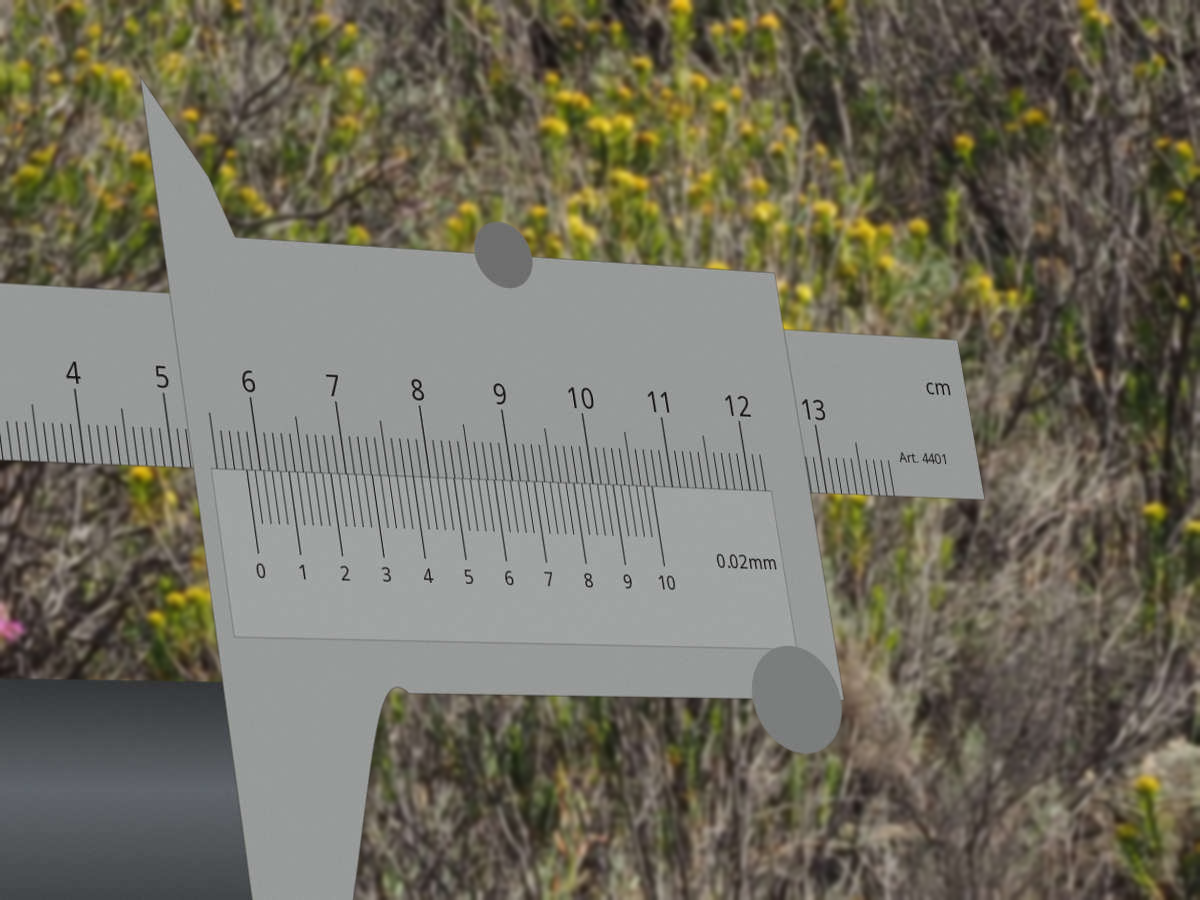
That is **58.4** mm
